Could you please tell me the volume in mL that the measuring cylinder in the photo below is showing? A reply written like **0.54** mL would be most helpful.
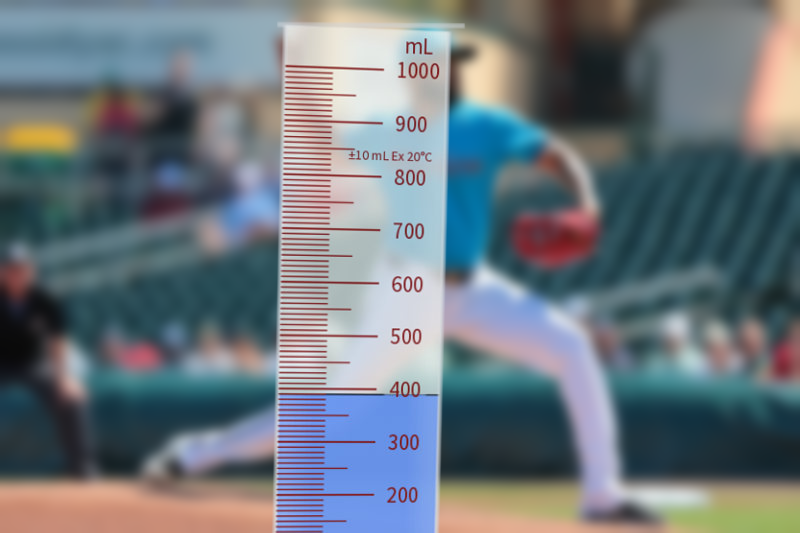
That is **390** mL
